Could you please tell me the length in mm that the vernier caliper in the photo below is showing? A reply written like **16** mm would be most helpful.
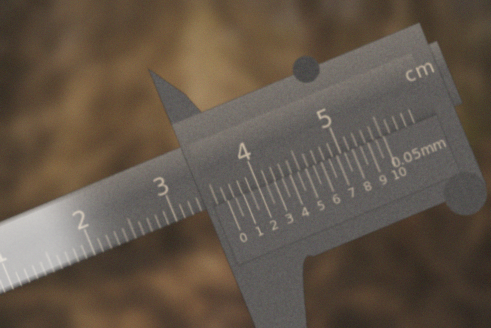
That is **36.2** mm
